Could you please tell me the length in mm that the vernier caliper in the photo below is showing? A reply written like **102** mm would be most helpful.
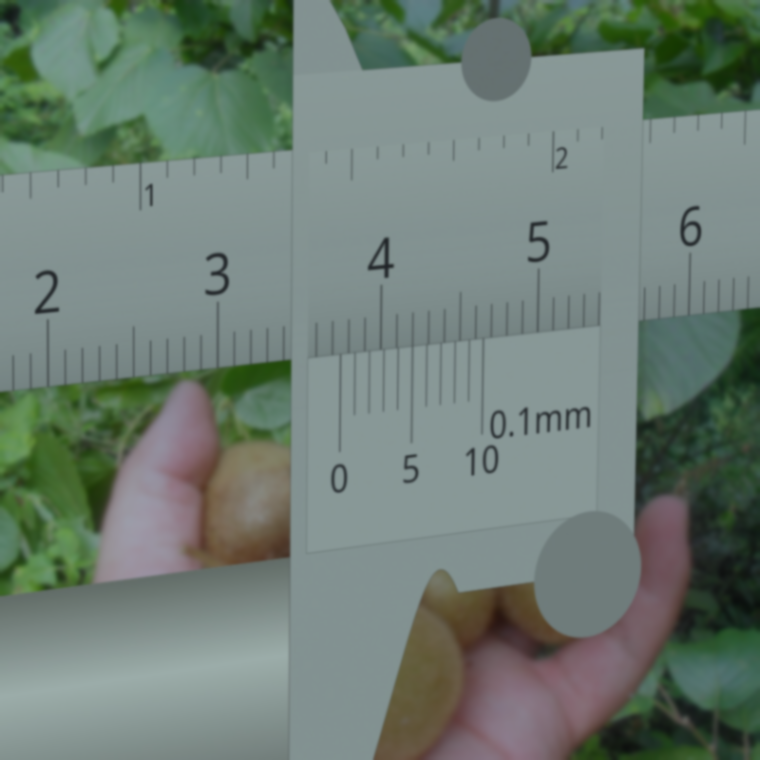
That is **37.5** mm
